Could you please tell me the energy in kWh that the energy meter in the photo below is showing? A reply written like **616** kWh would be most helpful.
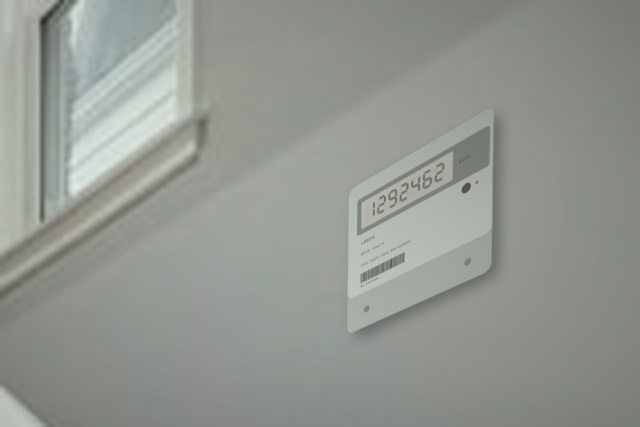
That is **1292462** kWh
